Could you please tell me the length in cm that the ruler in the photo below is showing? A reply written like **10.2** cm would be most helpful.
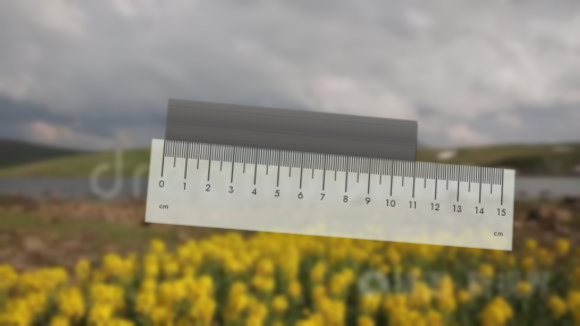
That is **11** cm
